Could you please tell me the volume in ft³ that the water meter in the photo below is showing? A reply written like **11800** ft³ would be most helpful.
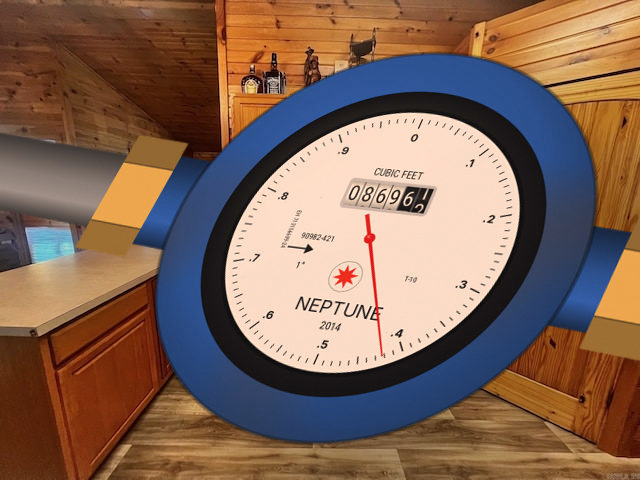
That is **86961.42** ft³
